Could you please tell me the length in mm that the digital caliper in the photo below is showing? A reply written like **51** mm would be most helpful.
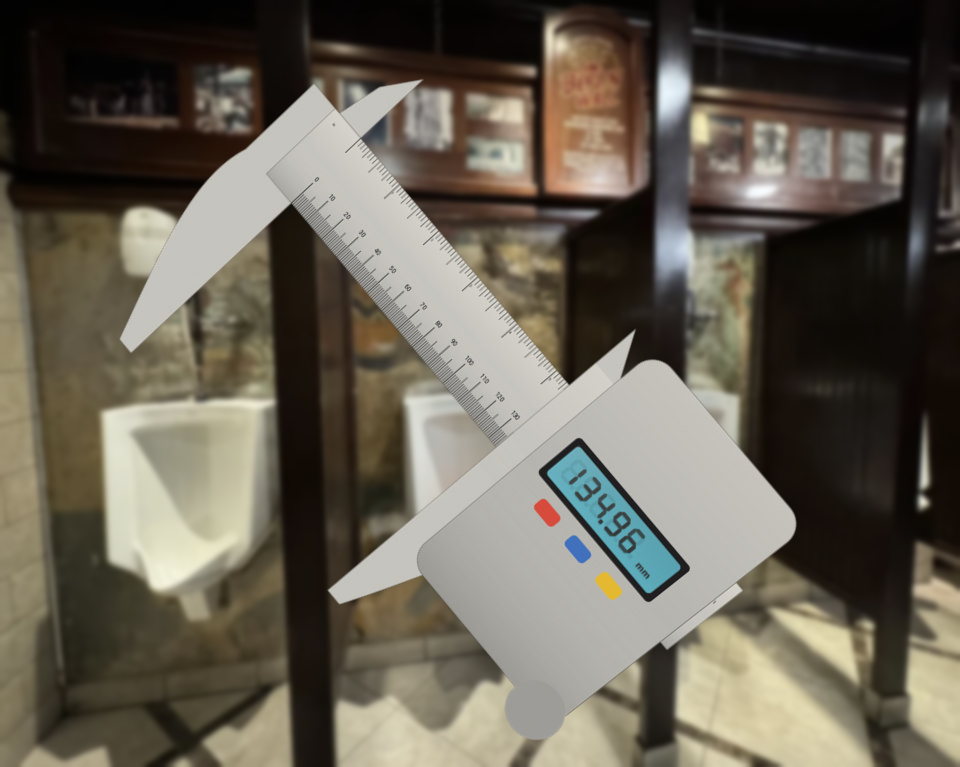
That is **134.96** mm
